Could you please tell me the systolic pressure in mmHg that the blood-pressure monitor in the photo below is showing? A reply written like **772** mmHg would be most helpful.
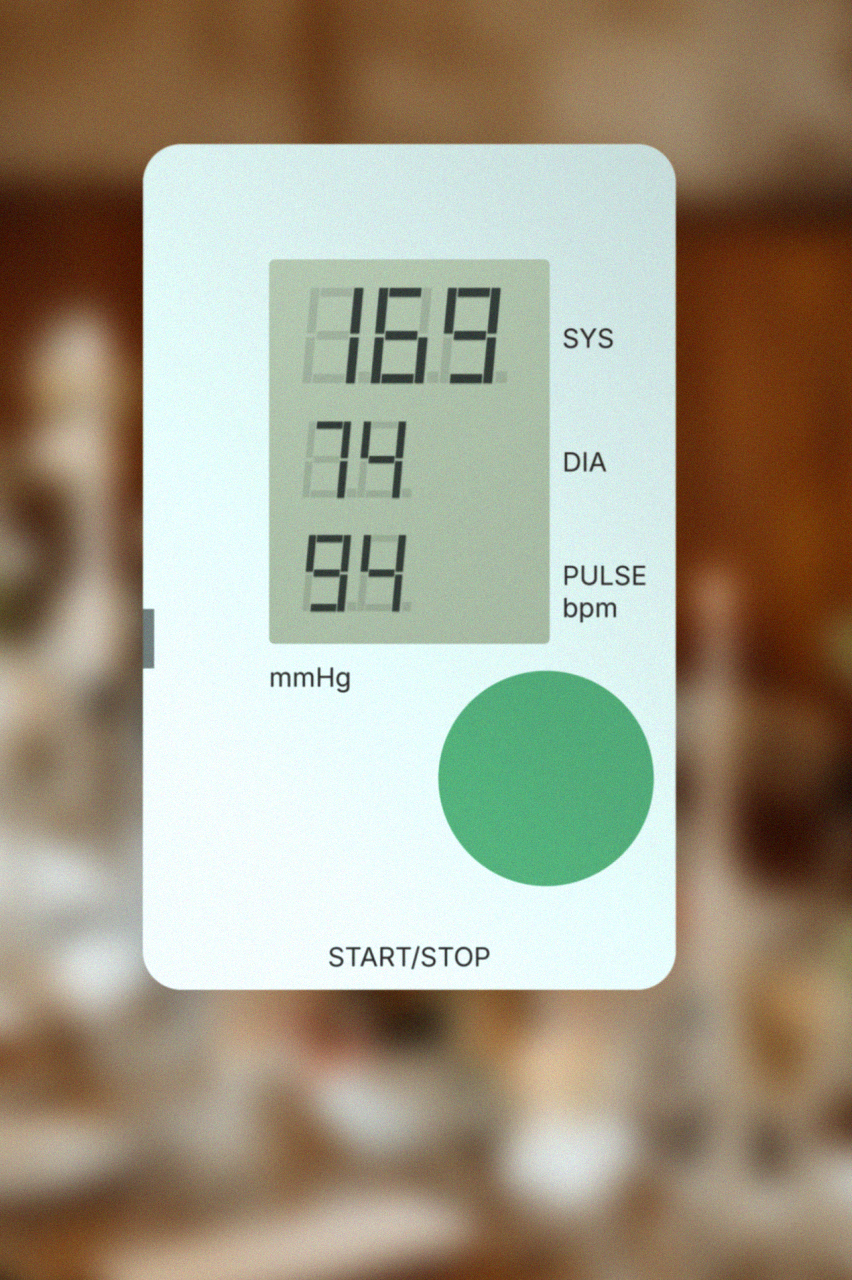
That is **169** mmHg
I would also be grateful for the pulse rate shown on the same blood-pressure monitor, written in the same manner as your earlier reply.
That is **94** bpm
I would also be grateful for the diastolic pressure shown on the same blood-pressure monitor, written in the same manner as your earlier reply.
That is **74** mmHg
